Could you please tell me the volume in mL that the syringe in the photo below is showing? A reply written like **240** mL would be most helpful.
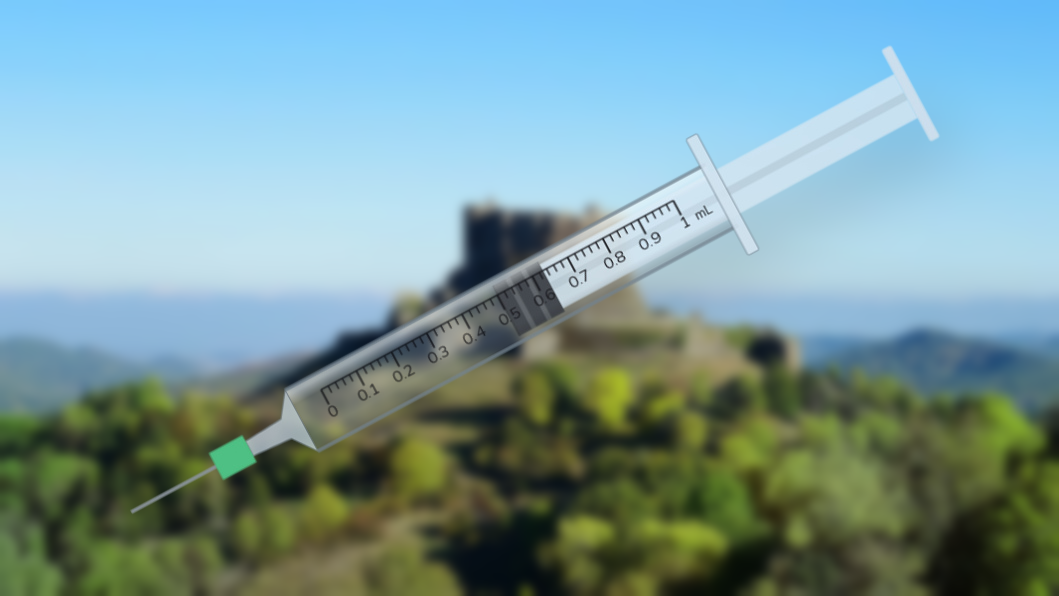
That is **0.5** mL
